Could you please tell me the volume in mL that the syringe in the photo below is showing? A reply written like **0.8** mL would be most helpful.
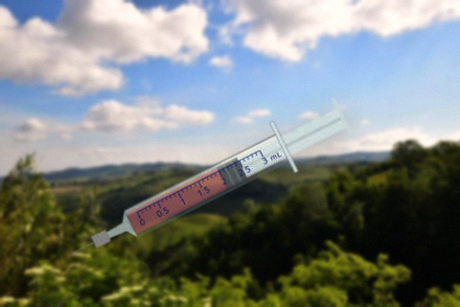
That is **2** mL
